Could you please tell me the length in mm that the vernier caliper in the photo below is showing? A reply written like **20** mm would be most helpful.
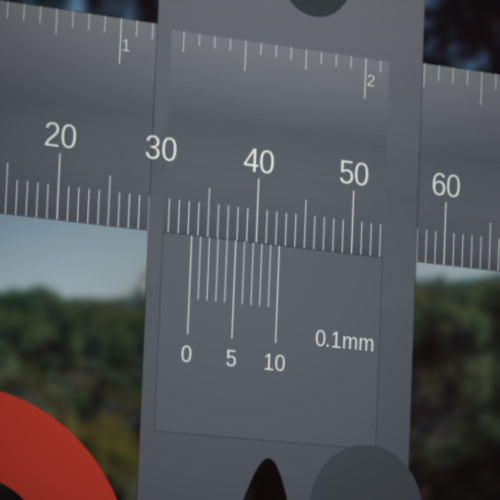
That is **33.4** mm
